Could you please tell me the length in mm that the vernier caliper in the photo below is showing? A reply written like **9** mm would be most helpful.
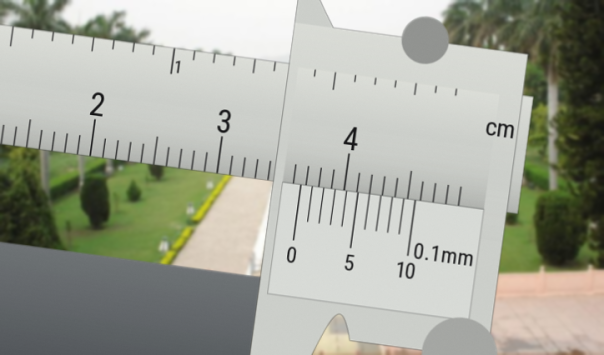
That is **36.6** mm
